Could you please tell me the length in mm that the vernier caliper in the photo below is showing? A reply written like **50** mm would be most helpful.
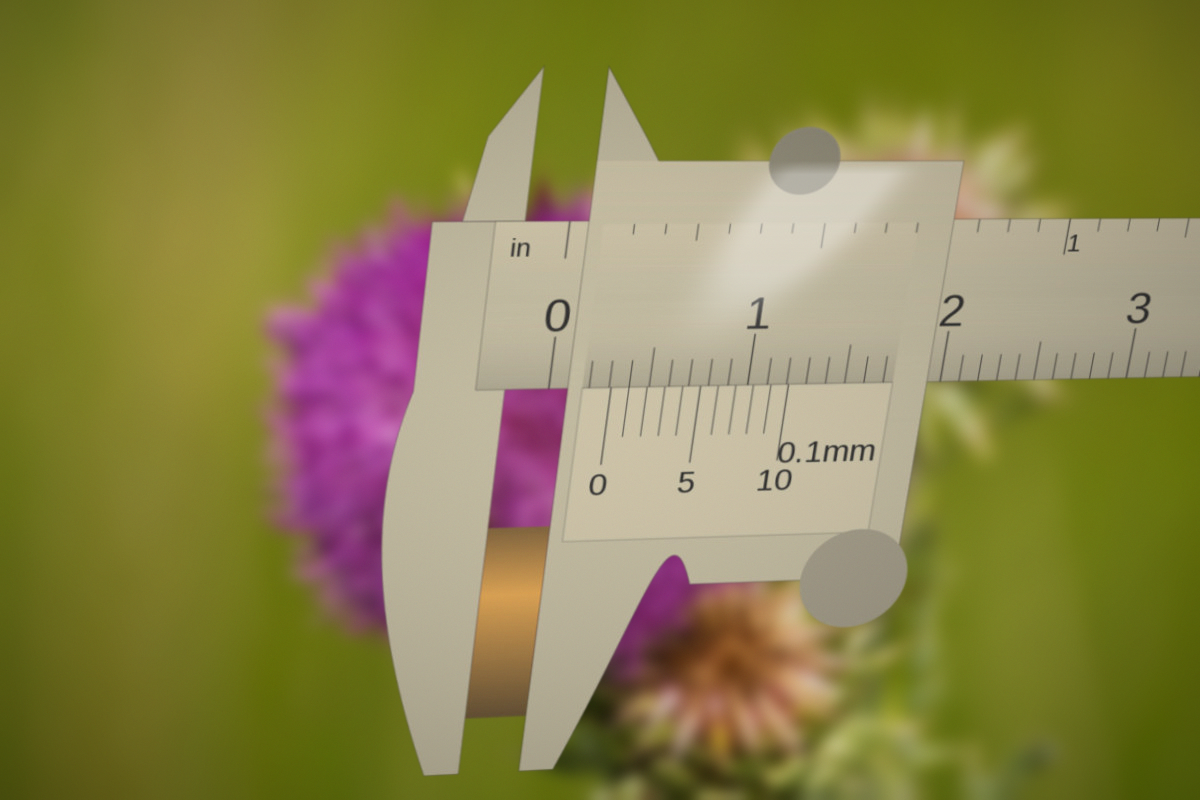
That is **3.1** mm
